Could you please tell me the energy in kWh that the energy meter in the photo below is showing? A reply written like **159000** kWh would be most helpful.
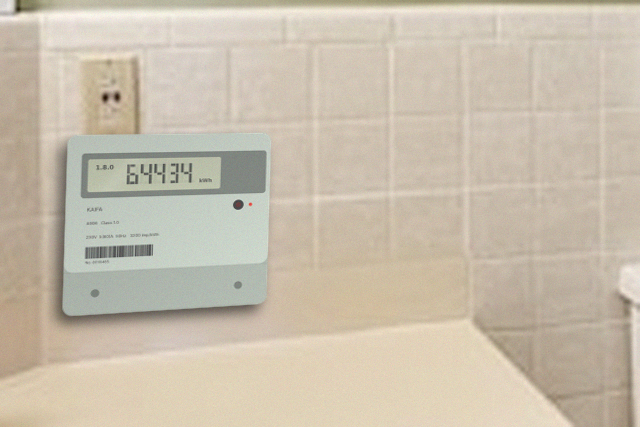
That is **64434** kWh
